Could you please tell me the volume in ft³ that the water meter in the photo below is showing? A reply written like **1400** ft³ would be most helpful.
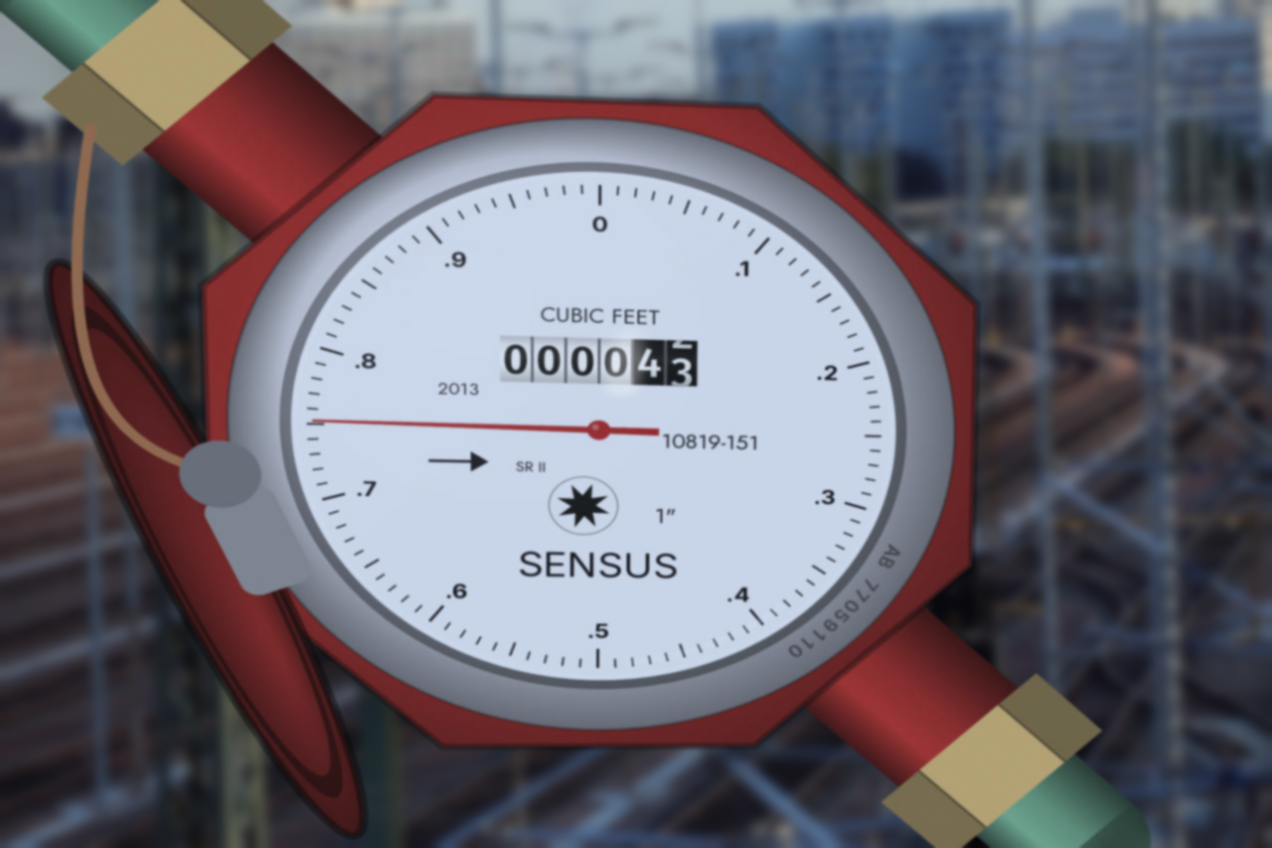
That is **42.75** ft³
